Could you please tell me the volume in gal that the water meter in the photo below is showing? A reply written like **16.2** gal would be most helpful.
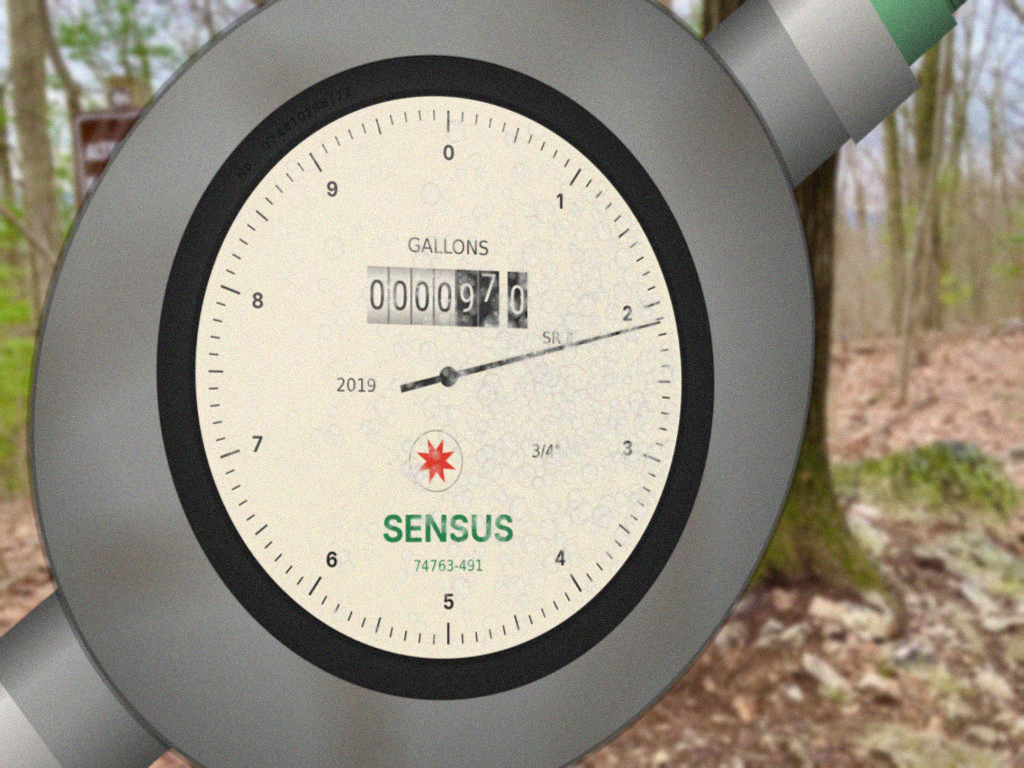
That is **972.1** gal
